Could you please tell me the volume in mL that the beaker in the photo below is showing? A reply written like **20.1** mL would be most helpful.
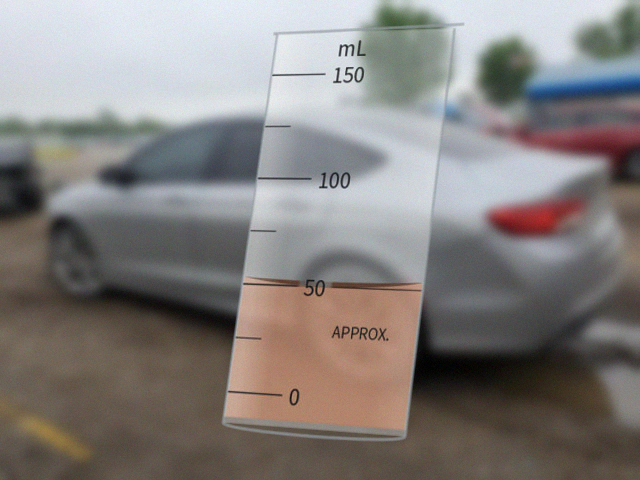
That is **50** mL
